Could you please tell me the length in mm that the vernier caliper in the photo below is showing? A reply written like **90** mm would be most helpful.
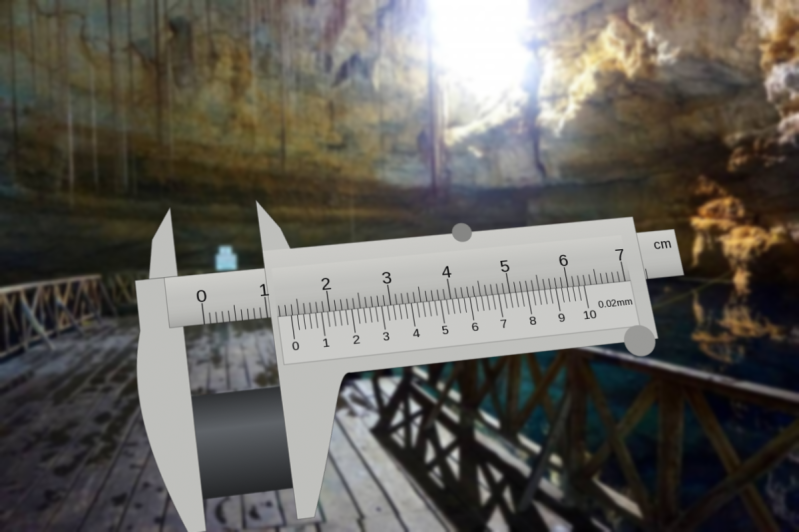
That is **13.8** mm
